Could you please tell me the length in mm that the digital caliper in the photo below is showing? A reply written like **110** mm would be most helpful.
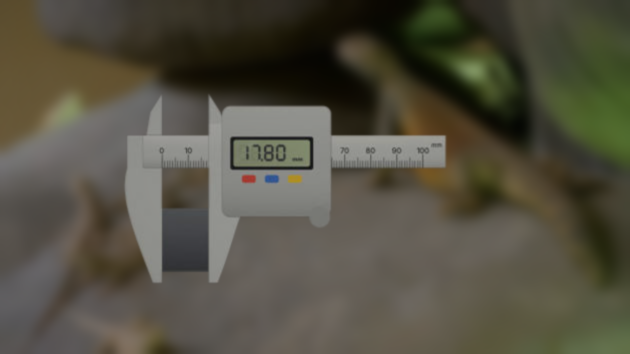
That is **17.80** mm
